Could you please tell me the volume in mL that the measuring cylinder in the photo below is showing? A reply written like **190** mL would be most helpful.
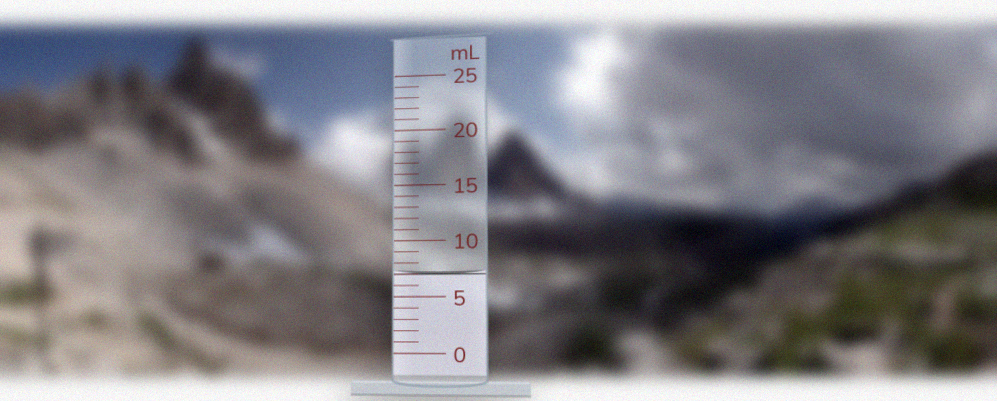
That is **7** mL
